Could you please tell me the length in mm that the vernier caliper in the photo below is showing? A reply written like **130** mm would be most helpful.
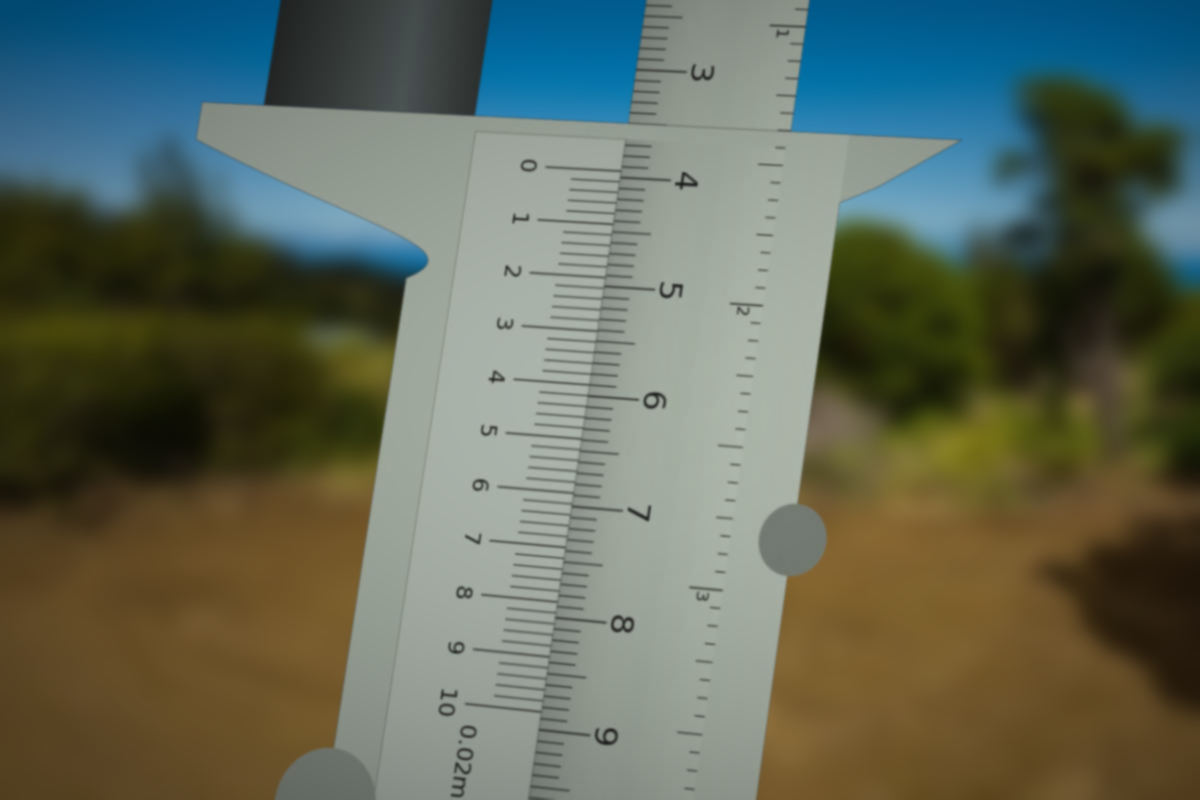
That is **39.4** mm
